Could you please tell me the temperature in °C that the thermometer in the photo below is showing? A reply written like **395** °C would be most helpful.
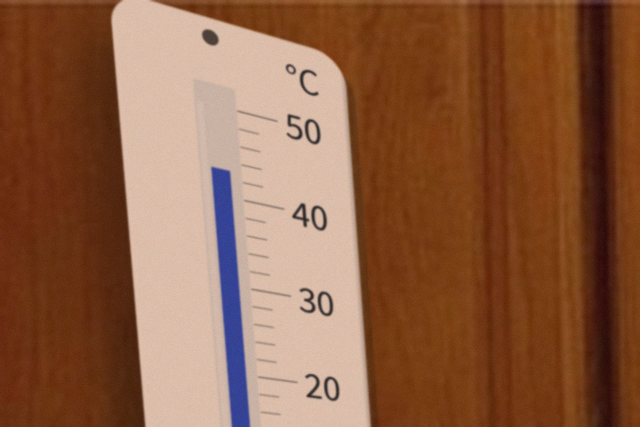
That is **43** °C
